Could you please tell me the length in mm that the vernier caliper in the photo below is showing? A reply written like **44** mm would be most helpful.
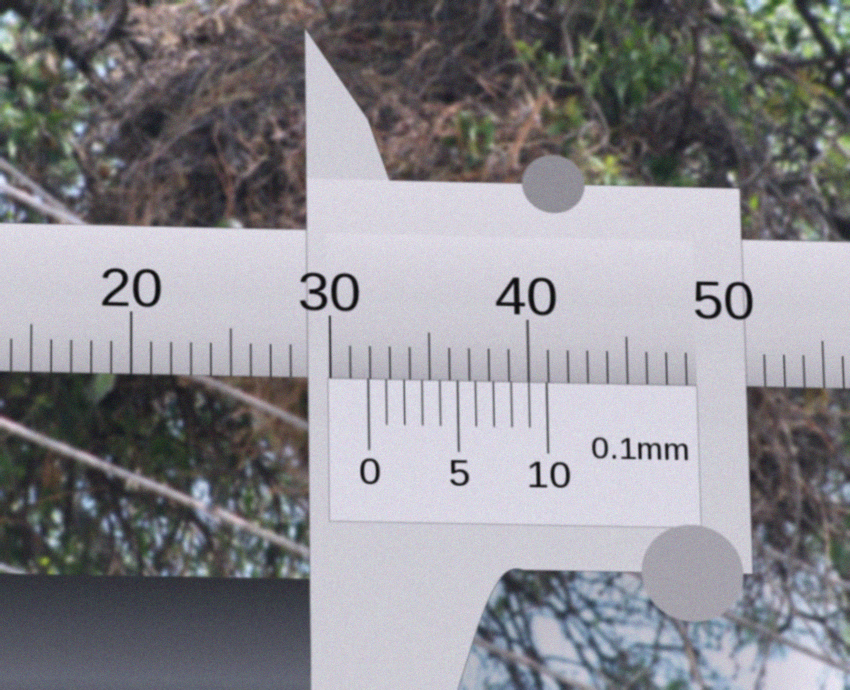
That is **31.9** mm
